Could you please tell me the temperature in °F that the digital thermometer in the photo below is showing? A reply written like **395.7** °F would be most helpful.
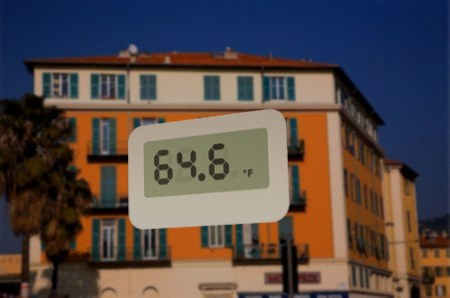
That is **64.6** °F
